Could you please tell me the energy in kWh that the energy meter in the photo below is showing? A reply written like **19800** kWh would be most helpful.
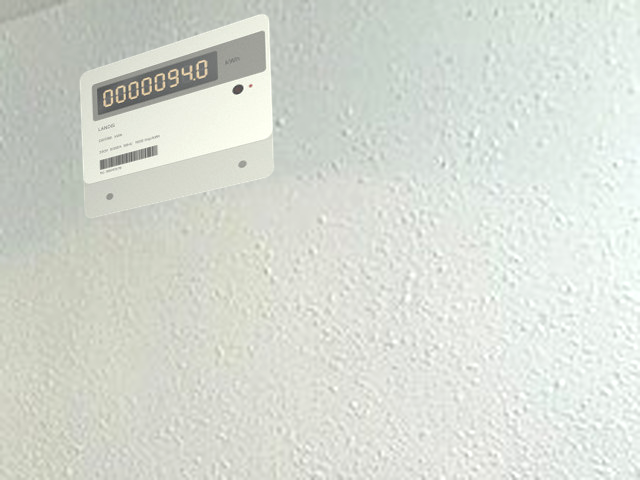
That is **94.0** kWh
